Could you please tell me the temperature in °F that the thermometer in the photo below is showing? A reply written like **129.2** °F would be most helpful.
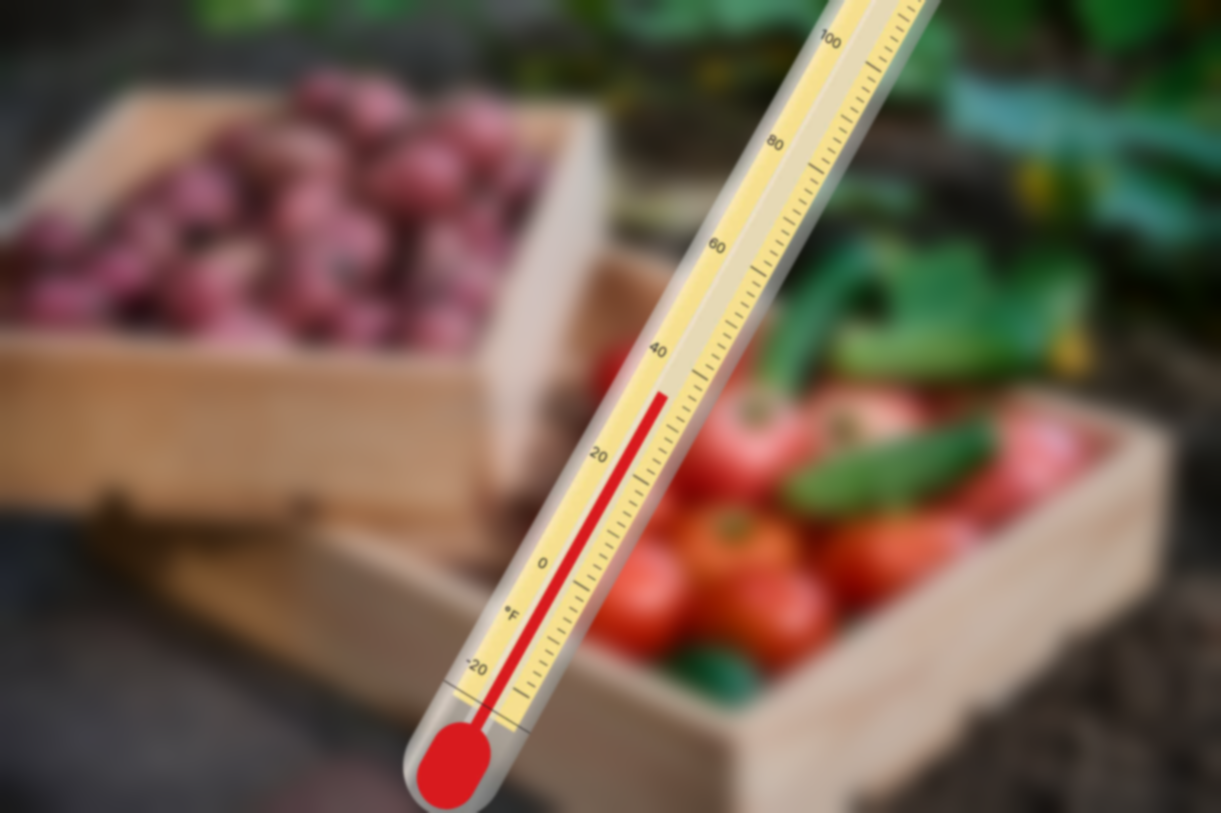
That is **34** °F
